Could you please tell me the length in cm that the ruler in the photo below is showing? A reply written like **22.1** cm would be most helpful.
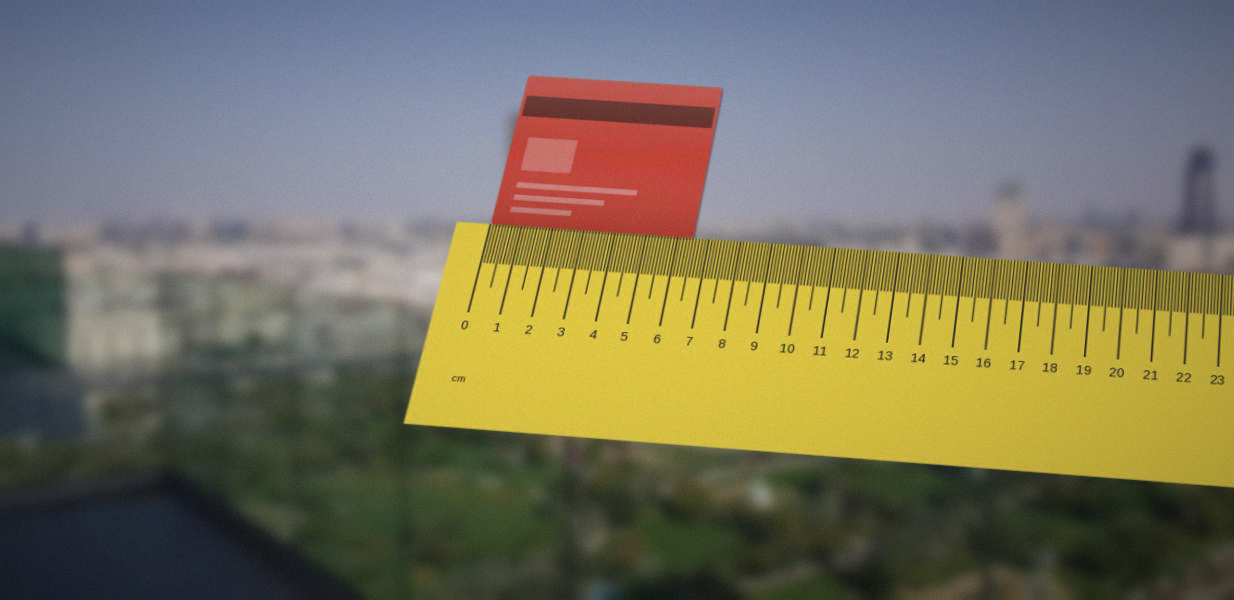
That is **6.5** cm
